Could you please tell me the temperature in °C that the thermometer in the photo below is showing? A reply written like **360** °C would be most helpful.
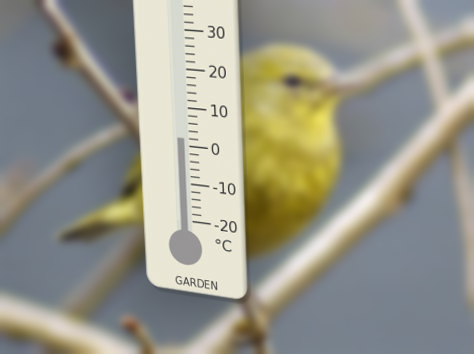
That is **2** °C
